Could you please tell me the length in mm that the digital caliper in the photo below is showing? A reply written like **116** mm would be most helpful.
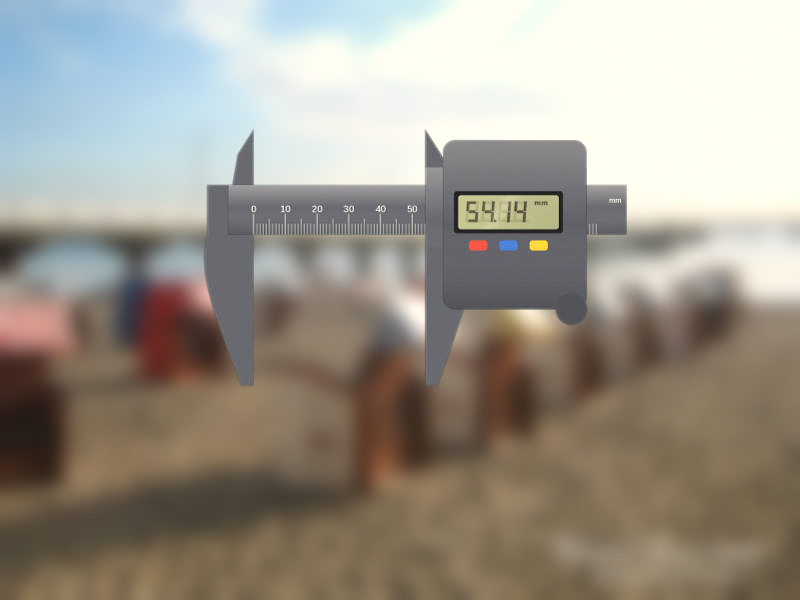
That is **54.14** mm
